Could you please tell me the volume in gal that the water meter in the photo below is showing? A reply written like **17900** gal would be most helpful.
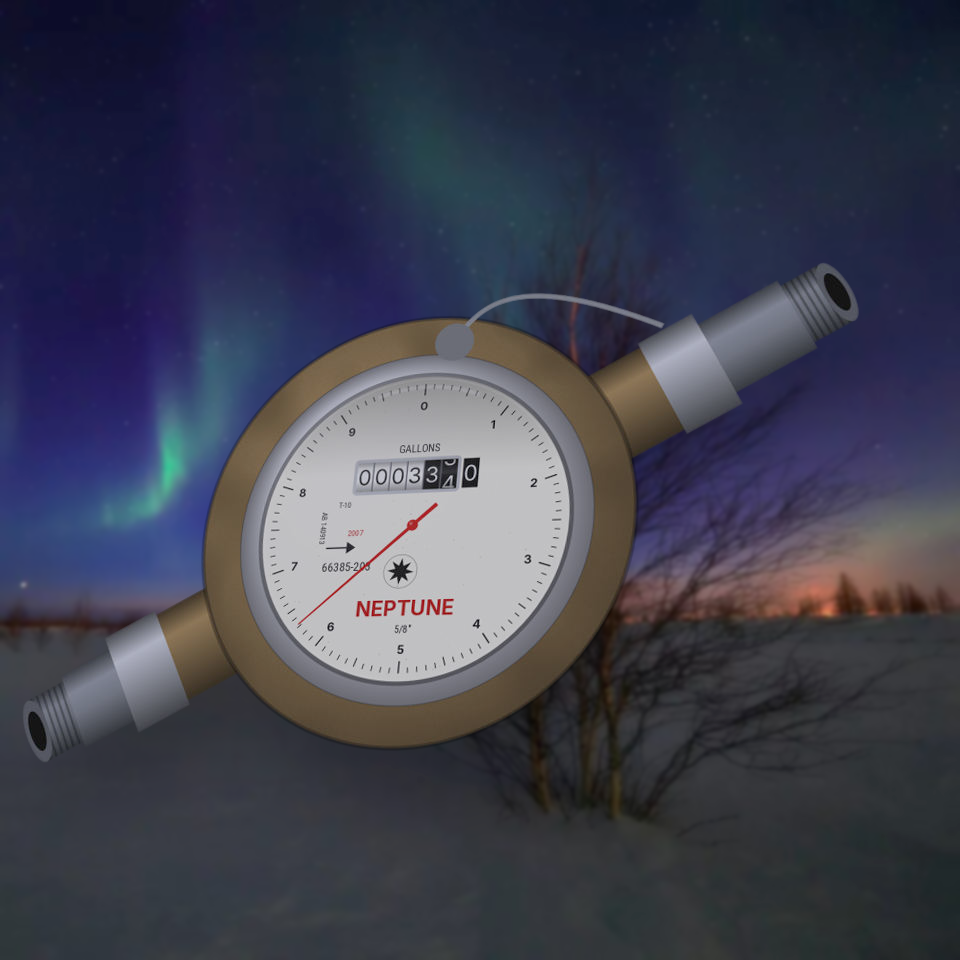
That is **3336.3** gal
